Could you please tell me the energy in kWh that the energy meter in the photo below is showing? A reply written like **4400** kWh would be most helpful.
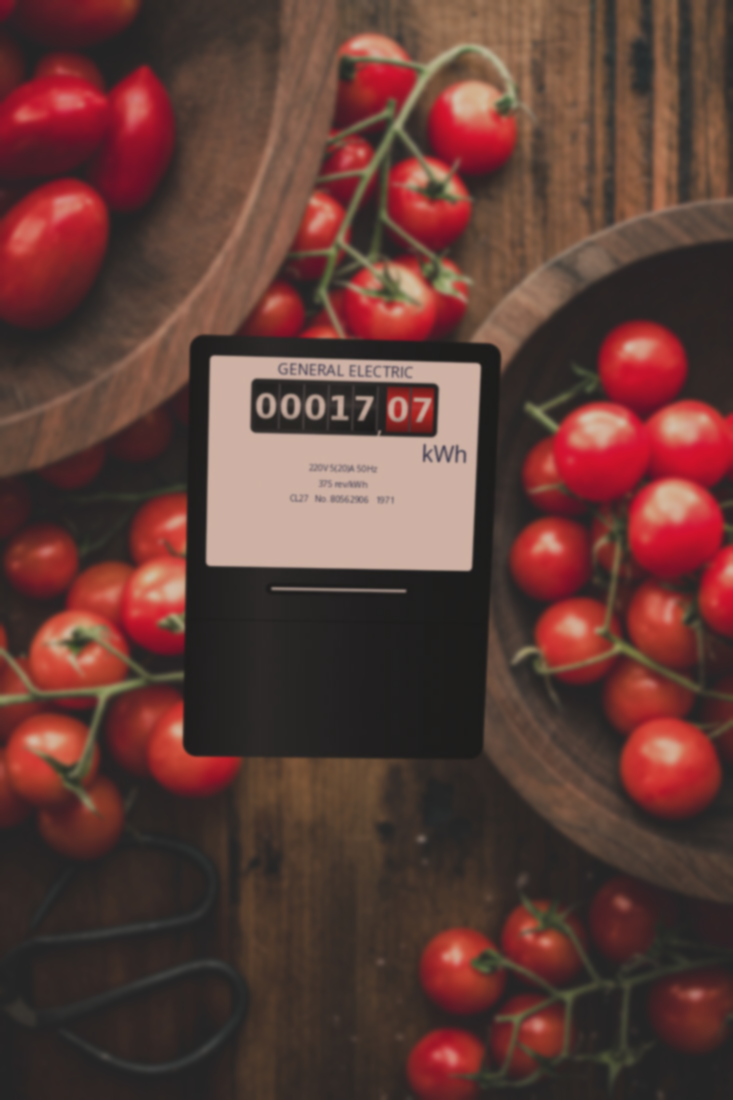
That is **17.07** kWh
